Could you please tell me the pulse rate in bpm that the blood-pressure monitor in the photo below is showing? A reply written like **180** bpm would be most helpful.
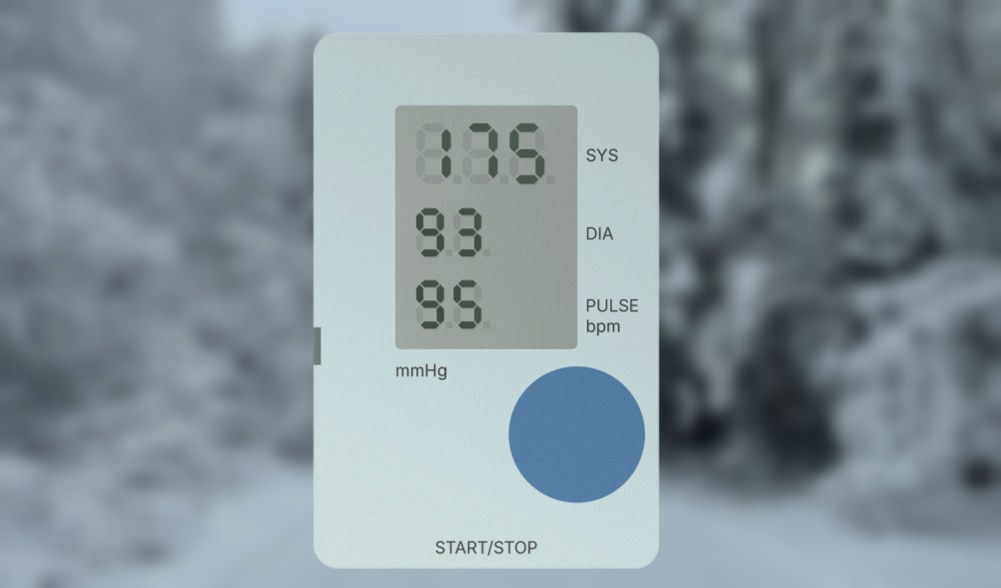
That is **95** bpm
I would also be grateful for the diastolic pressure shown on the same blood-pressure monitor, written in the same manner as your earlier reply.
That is **93** mmHg
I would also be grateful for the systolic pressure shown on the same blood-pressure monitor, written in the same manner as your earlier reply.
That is **175** mmHg
